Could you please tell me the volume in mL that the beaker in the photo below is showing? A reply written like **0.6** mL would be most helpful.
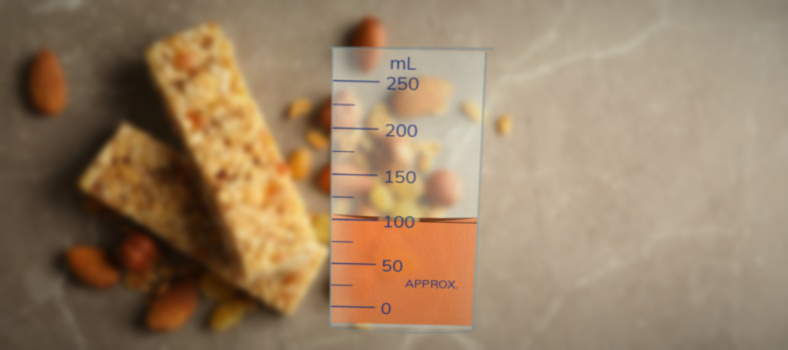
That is **100** mL
